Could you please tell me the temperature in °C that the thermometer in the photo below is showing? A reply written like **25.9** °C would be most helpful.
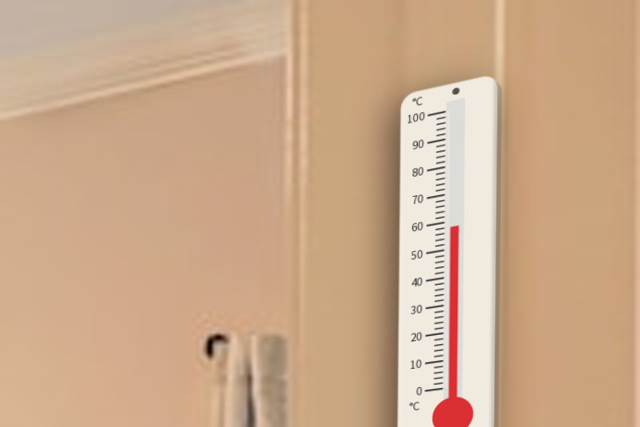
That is **58** °C
